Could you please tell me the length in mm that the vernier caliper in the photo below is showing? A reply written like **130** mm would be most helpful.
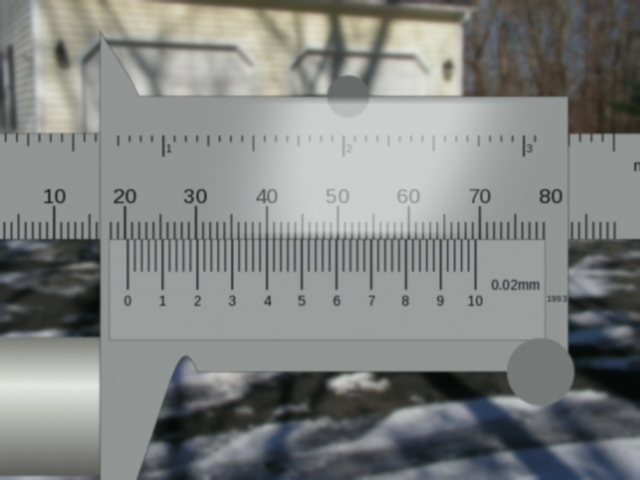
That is **20.4** mm
